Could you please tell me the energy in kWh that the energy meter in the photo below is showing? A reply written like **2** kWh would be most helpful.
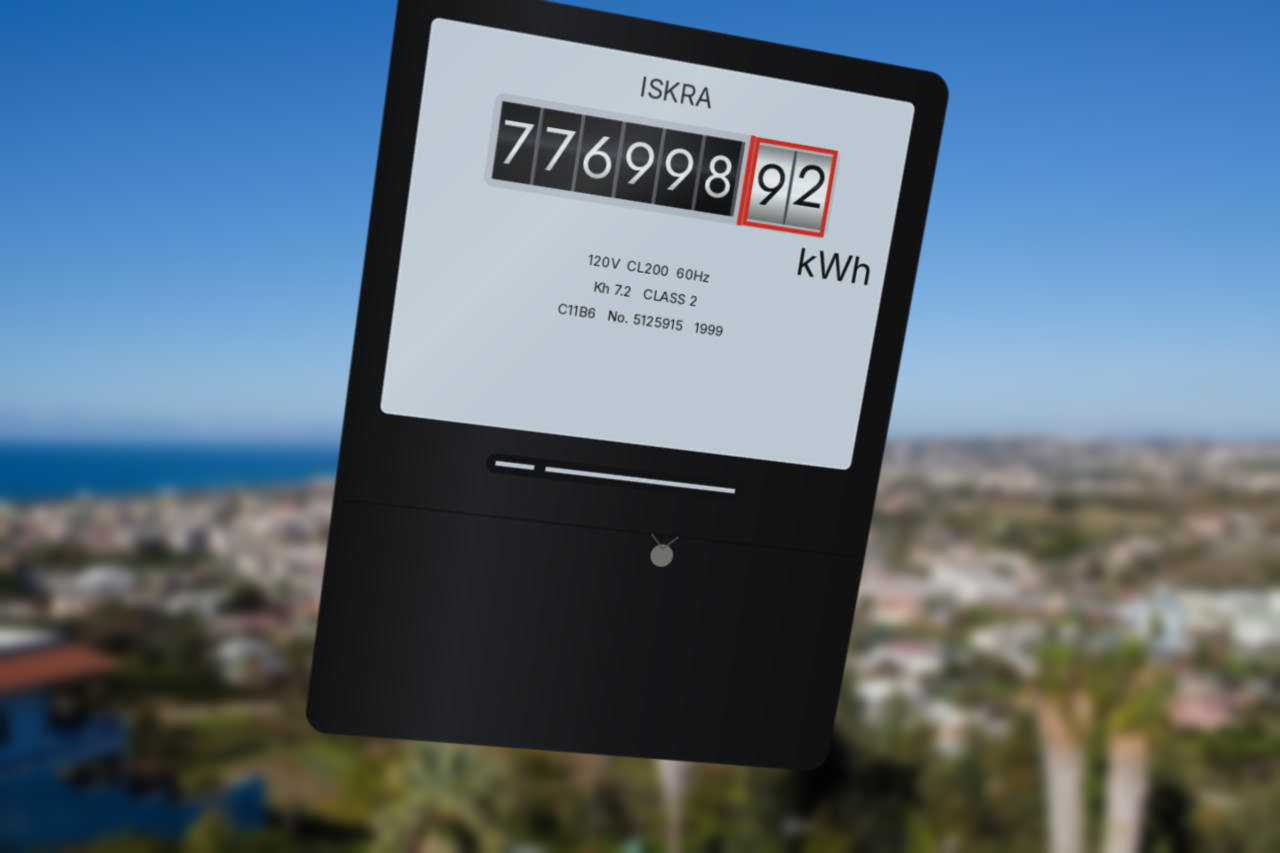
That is **776998.92** kWh
